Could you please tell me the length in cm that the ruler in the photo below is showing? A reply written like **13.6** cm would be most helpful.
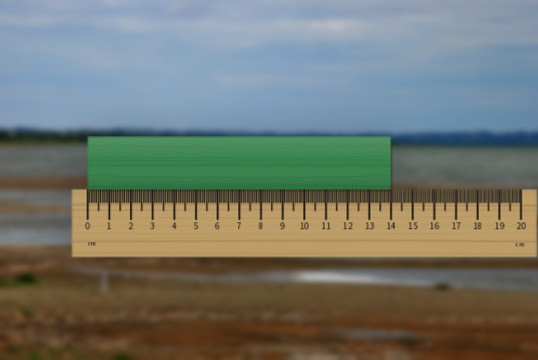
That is **14** cm
